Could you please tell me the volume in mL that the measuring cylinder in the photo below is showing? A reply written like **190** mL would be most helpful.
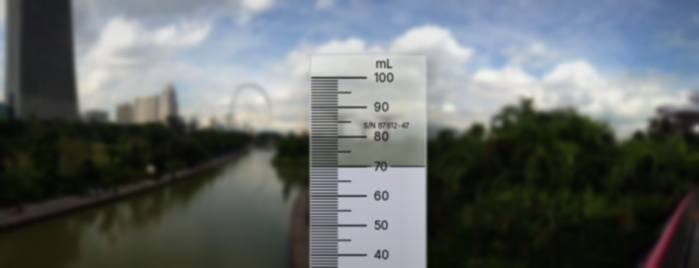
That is **70** mL
